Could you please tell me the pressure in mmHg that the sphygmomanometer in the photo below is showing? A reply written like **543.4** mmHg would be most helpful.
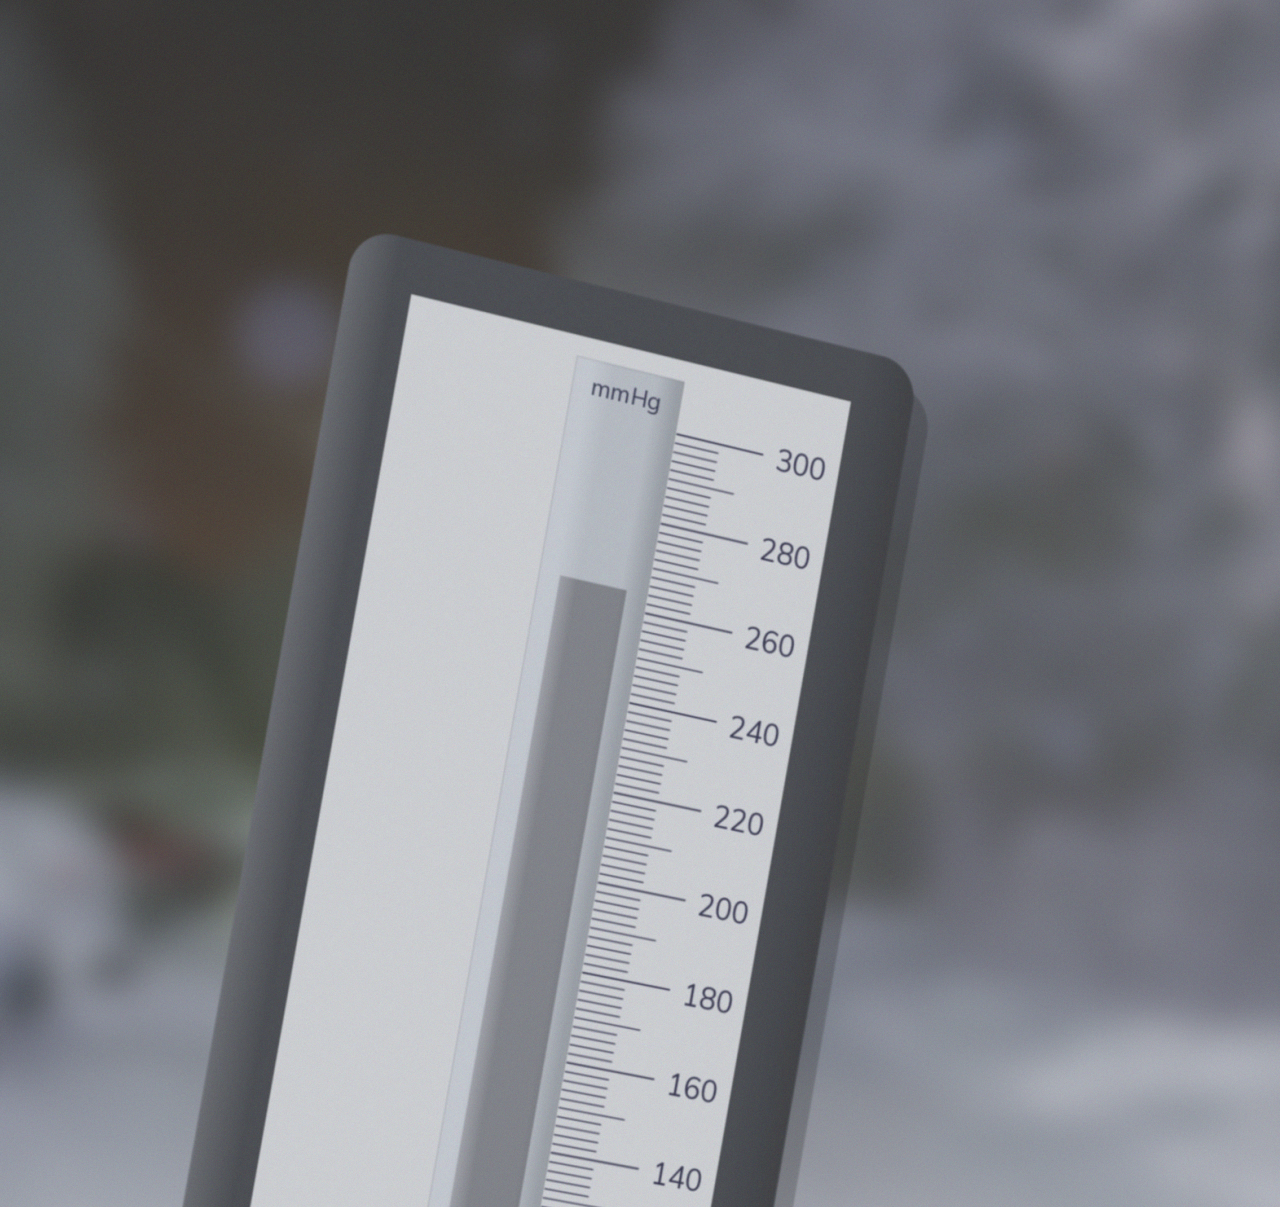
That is **264** mmHg
